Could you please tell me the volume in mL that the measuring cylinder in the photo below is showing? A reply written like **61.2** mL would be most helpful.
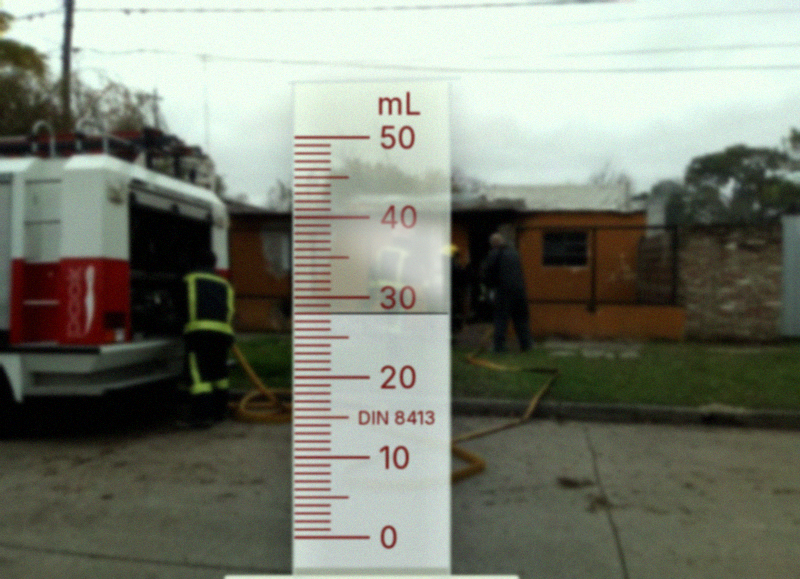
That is **28** mL
